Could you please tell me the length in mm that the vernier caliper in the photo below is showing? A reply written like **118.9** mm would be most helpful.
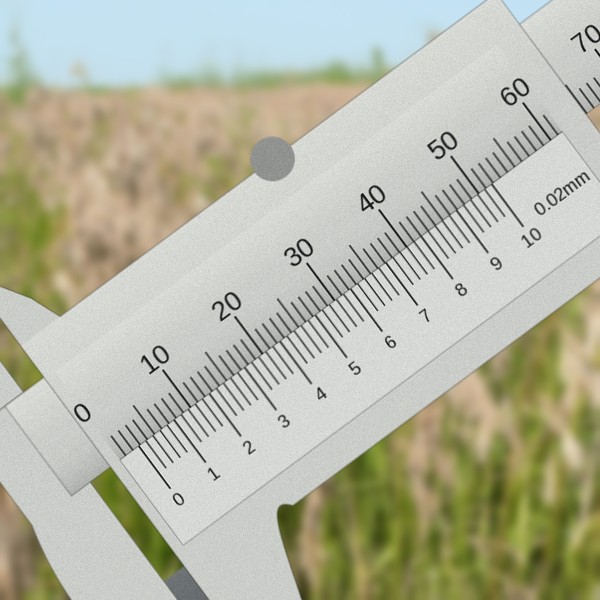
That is **2.8** mm
